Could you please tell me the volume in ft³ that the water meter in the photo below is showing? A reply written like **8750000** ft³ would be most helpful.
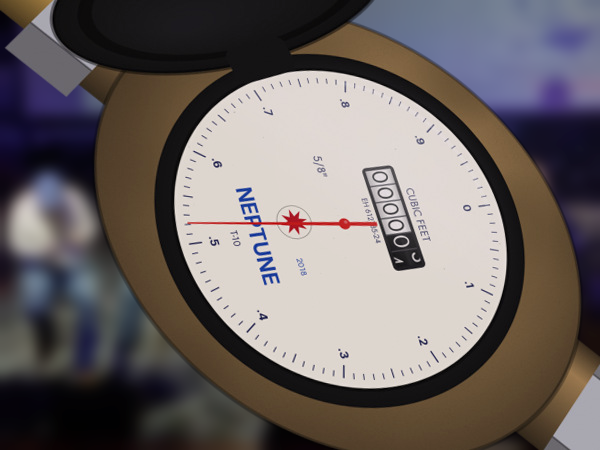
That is **3.52** ft³
